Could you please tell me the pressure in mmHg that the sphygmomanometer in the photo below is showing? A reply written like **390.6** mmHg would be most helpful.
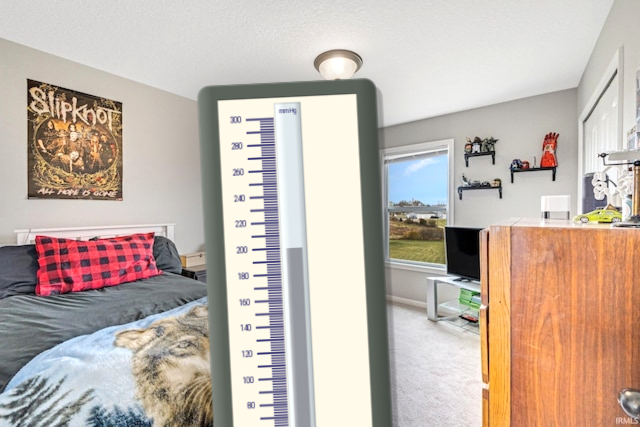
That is **200** mmHg
